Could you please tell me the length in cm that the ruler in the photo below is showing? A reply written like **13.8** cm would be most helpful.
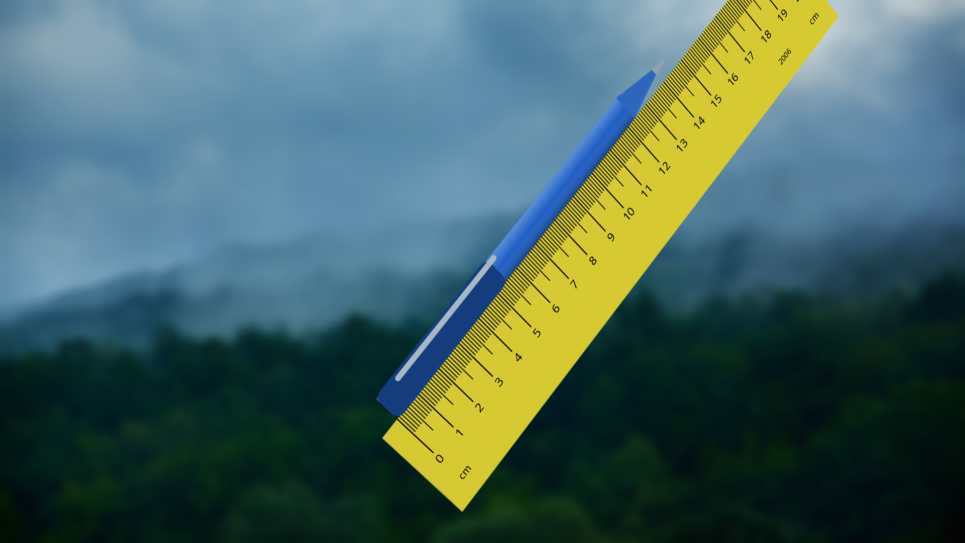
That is **14.5** cm
